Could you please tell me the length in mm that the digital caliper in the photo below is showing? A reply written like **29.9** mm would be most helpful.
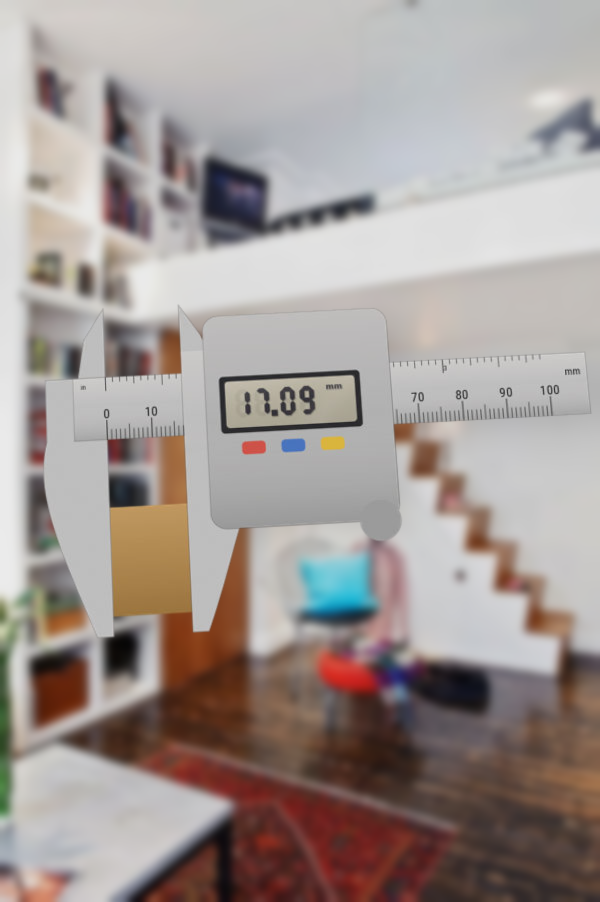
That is **17.09** mm
